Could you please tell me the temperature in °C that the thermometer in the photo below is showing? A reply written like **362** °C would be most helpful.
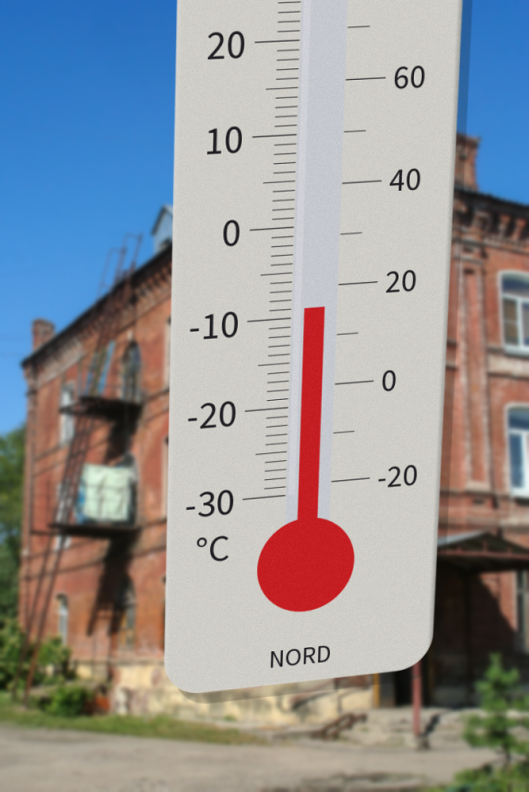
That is **-9** °C
